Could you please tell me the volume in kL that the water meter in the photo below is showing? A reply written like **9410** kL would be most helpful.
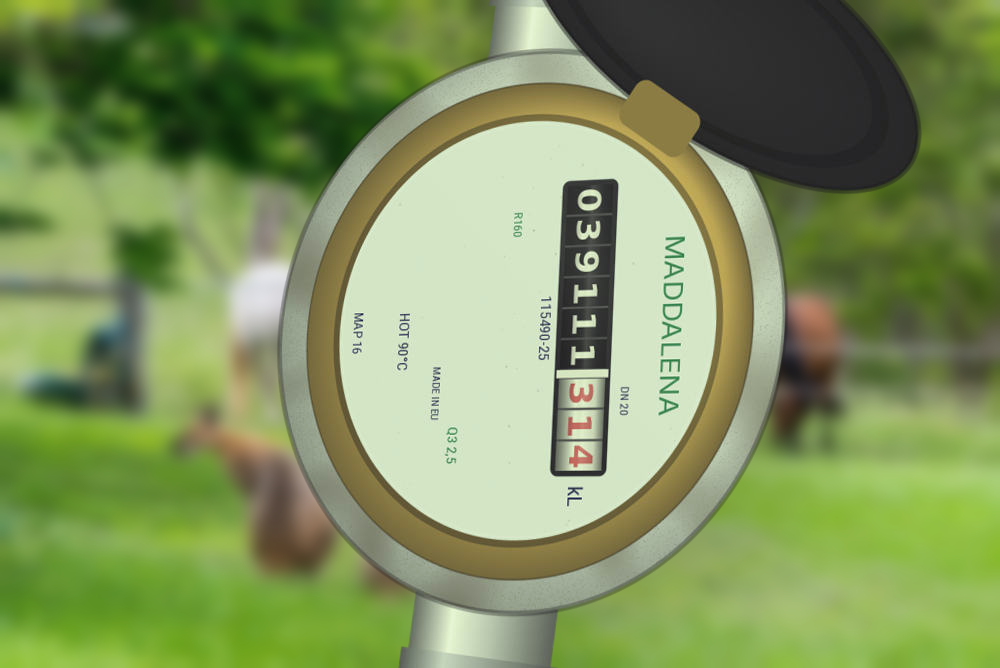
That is **39111.314** kL
